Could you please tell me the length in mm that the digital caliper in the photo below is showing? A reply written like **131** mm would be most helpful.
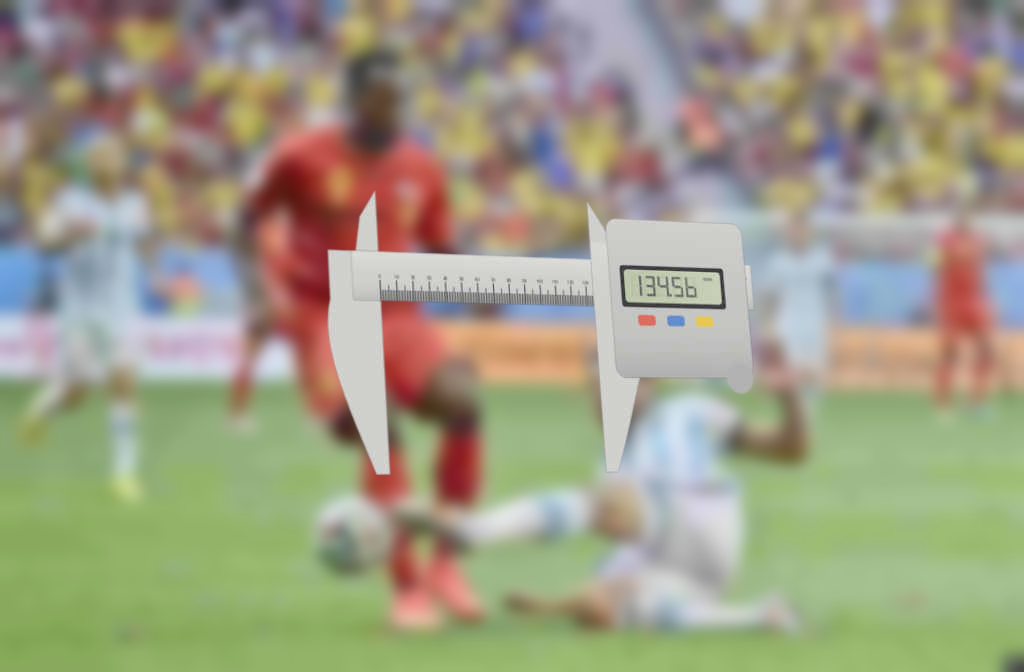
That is **134.56** mm
